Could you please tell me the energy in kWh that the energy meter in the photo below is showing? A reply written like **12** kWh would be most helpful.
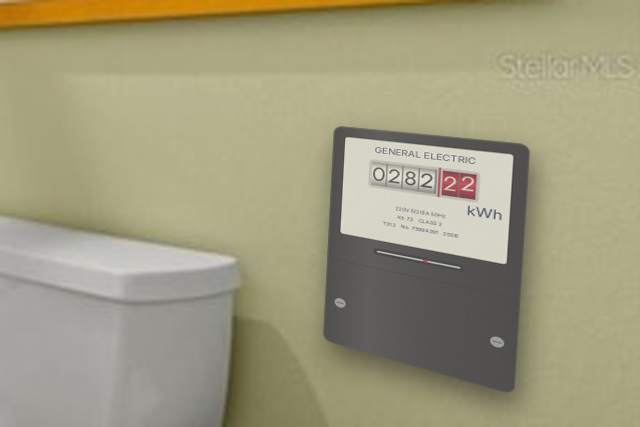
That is **282.22** kWh
